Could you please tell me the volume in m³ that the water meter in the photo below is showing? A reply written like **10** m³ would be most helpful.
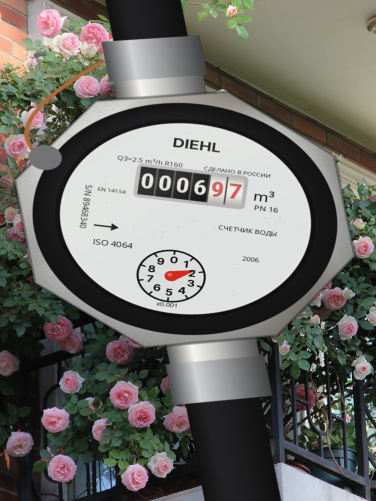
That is **6.971** m³
